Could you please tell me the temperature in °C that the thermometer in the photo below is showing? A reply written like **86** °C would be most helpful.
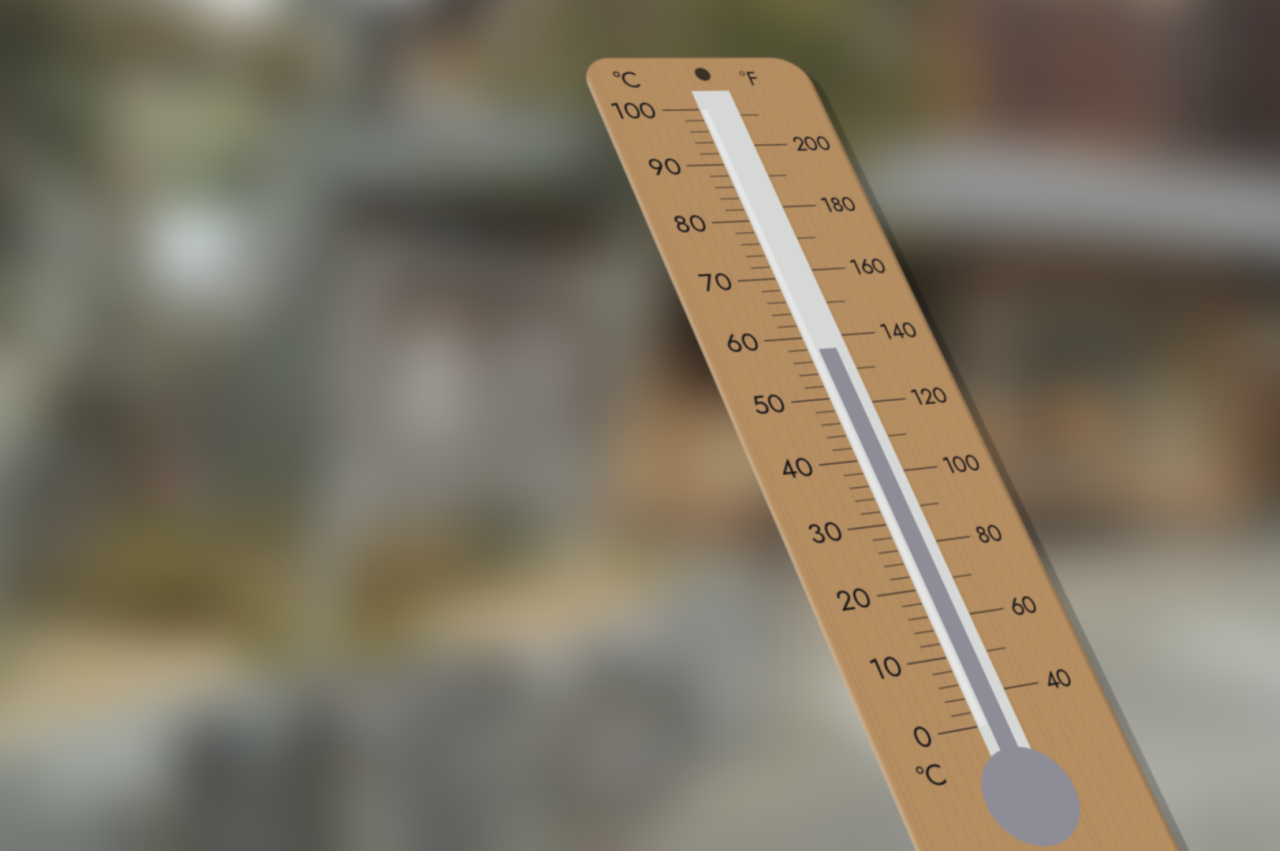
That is **58** °C
